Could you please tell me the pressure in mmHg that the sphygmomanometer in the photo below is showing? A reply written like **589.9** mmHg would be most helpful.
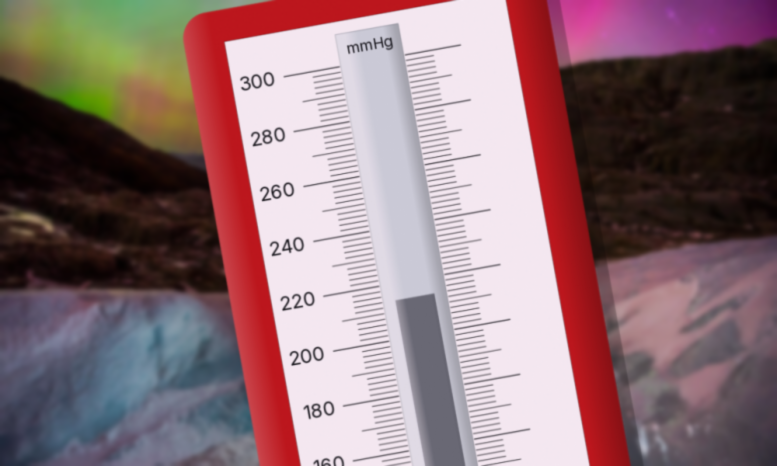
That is **214** mmHg
